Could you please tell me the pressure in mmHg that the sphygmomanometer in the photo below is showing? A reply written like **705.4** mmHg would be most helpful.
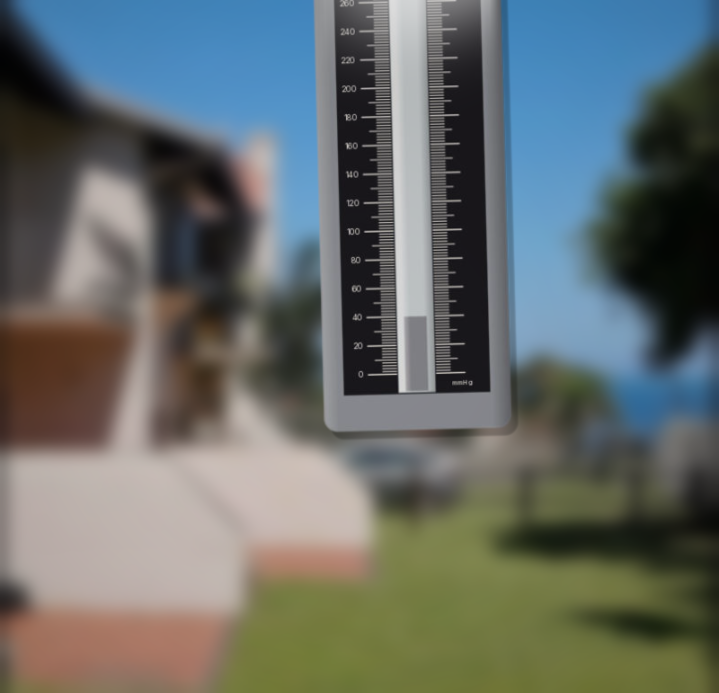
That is **40** mmHg
